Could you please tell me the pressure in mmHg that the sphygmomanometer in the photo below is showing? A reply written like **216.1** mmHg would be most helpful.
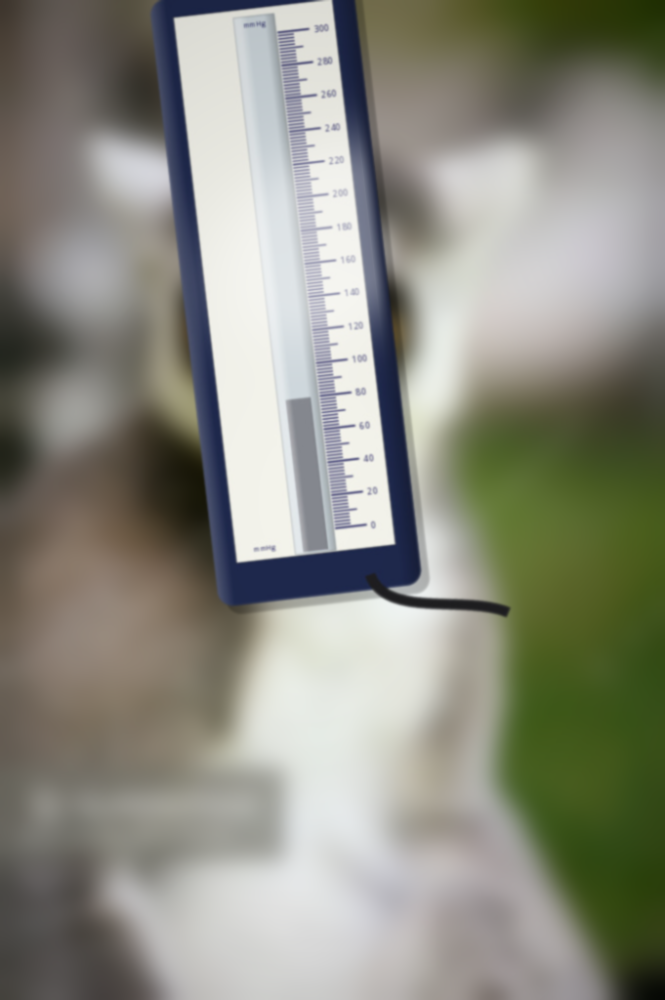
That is **80** mmHg
